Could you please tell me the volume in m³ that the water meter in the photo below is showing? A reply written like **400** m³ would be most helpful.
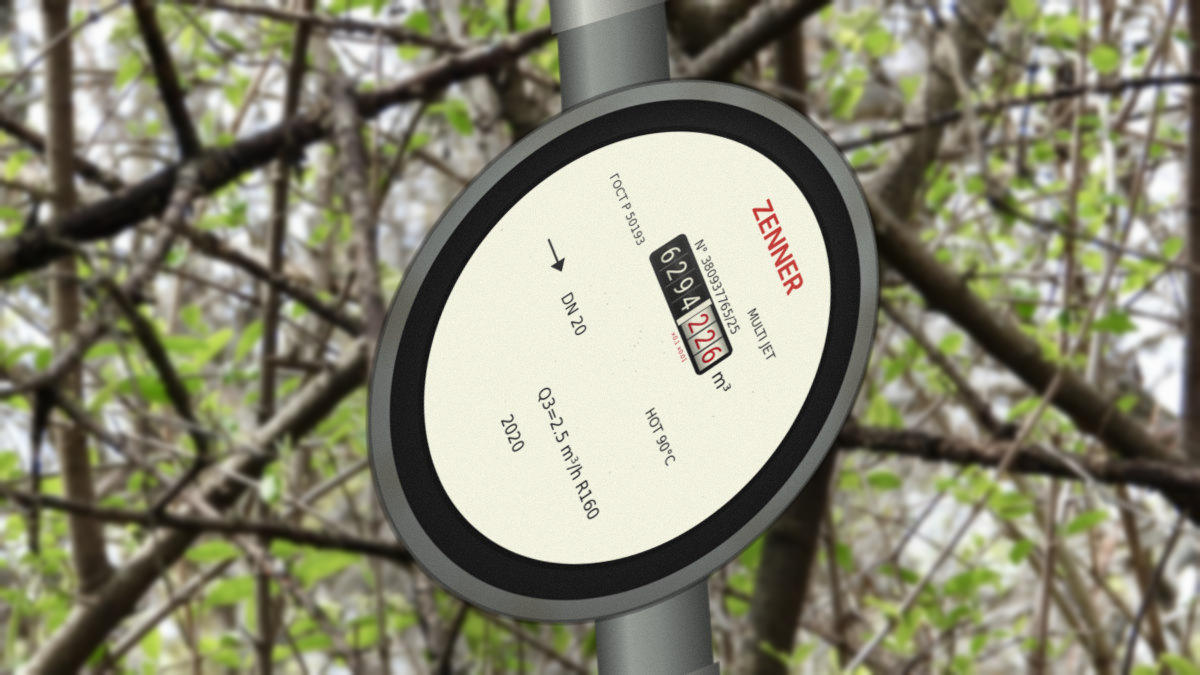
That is **6294.226** m³
